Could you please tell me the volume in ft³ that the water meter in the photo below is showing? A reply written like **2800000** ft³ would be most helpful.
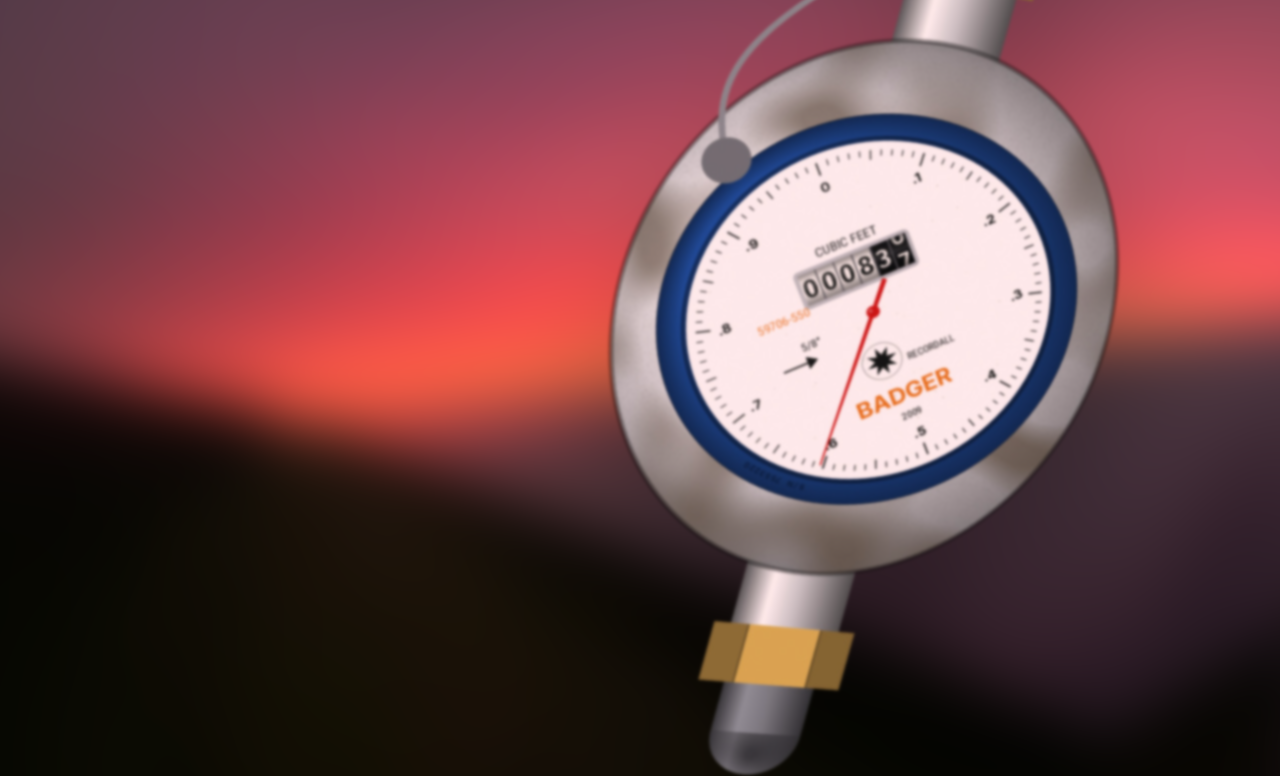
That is **836.60** ft³
